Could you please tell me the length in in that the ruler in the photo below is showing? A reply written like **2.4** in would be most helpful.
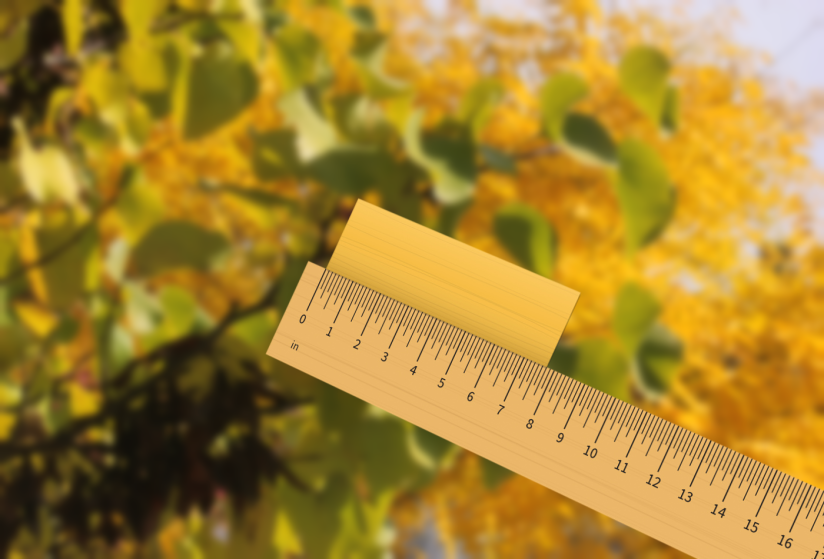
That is **7.75** in
